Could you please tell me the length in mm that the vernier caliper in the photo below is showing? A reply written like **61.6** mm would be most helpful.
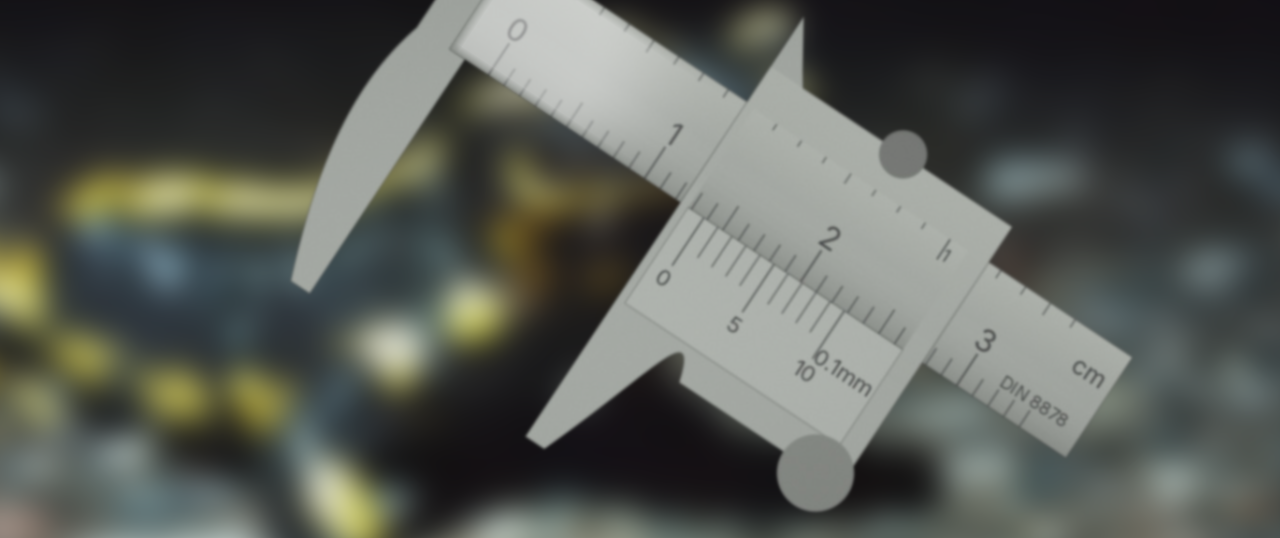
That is **13.8** mm
